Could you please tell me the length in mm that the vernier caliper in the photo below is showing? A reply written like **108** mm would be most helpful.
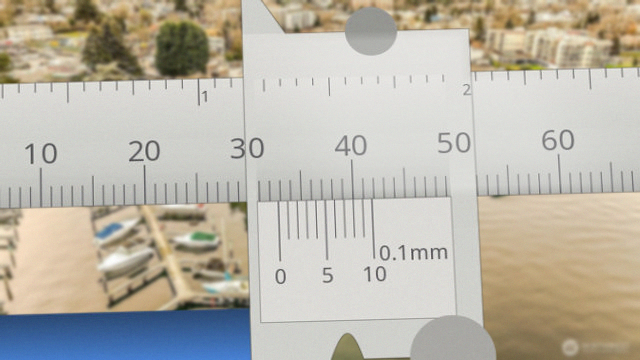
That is **32.8** mm
